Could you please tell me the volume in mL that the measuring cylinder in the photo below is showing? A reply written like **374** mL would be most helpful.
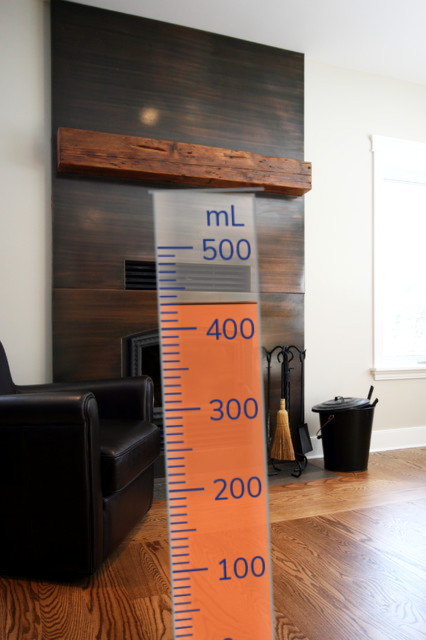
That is **430** mL
